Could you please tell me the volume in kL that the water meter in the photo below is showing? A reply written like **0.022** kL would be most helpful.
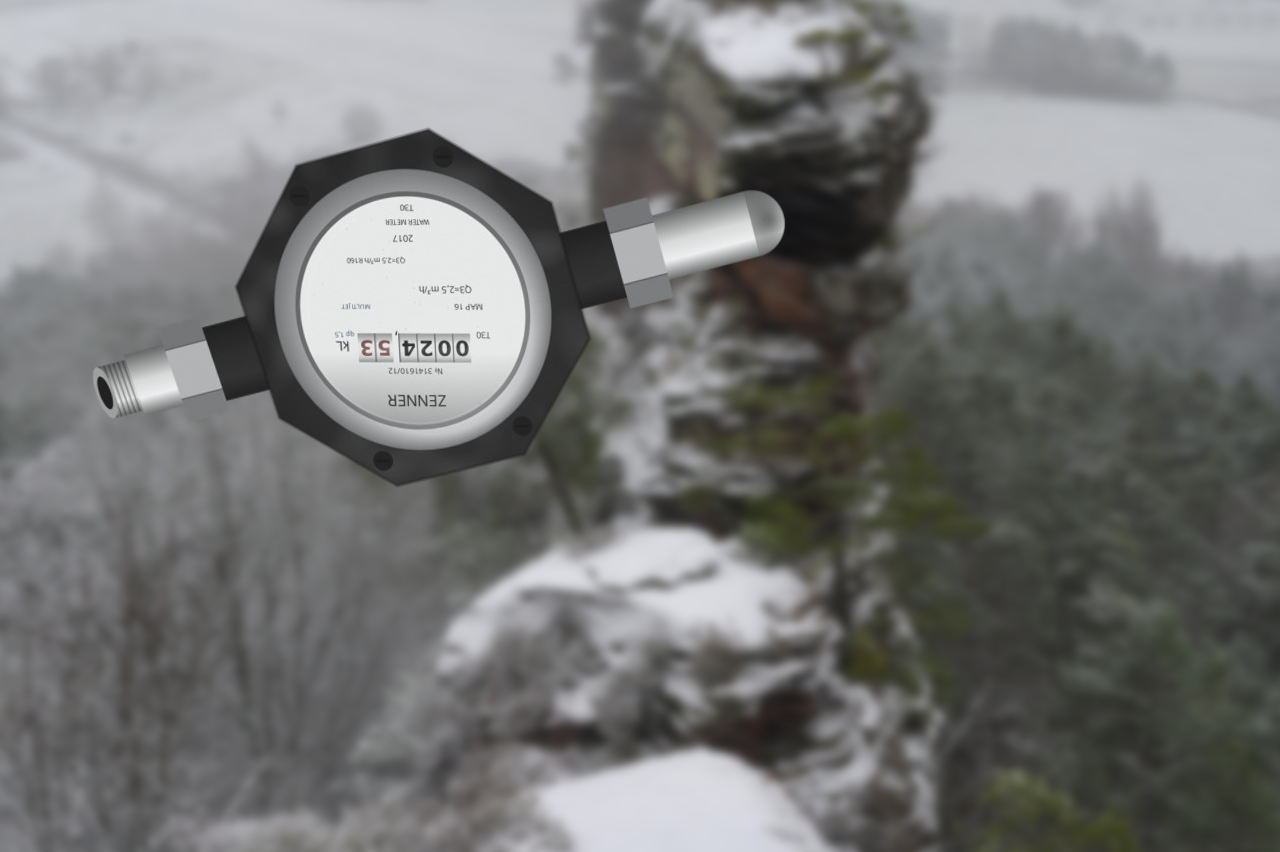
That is **24.53** kL
